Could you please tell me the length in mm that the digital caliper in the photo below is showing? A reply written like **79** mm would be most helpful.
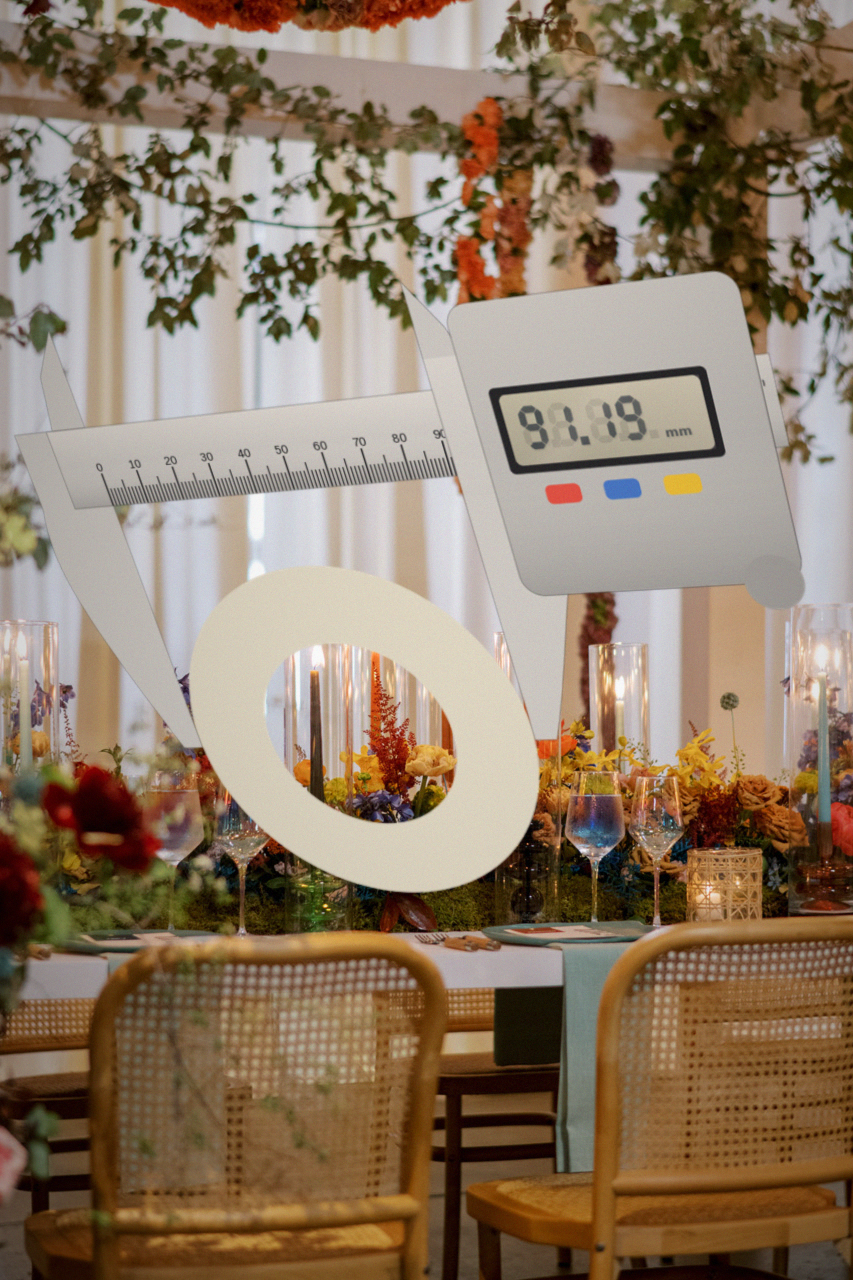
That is **91.19** mm
